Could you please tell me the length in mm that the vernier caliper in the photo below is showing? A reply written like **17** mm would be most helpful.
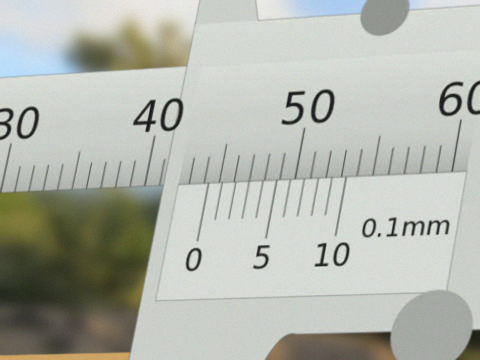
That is **44.3** mm
